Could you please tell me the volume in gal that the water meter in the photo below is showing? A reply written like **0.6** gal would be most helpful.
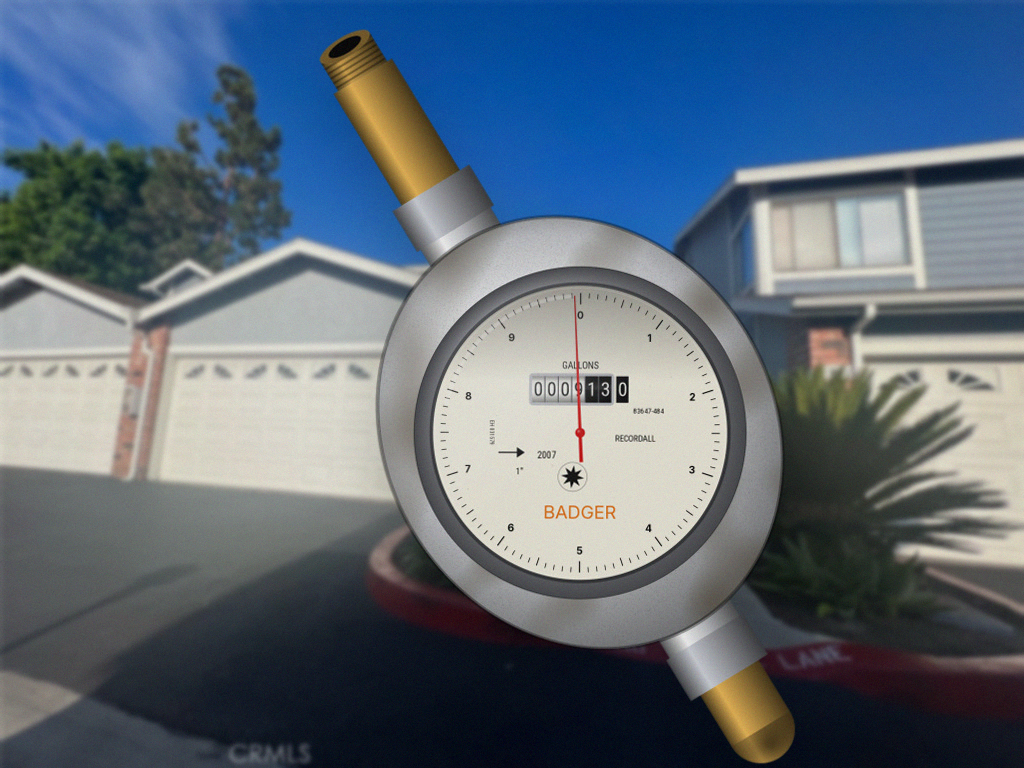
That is **9129.9** gal
